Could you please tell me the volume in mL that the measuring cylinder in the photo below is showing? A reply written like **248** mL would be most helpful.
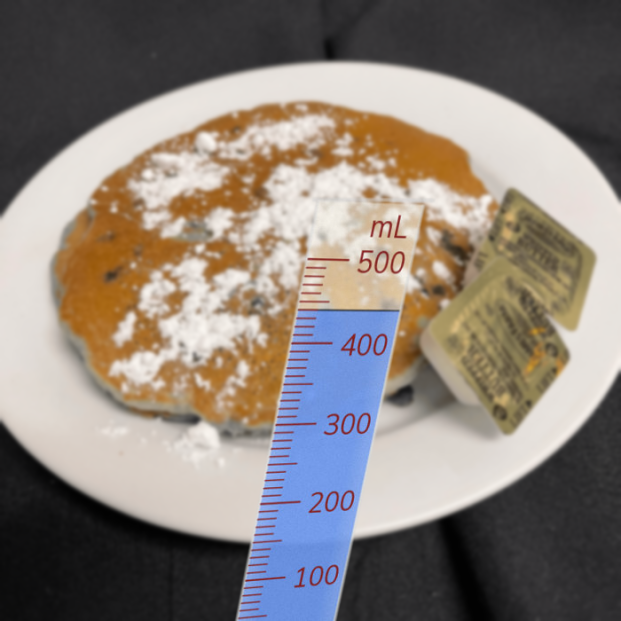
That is **440** mL
